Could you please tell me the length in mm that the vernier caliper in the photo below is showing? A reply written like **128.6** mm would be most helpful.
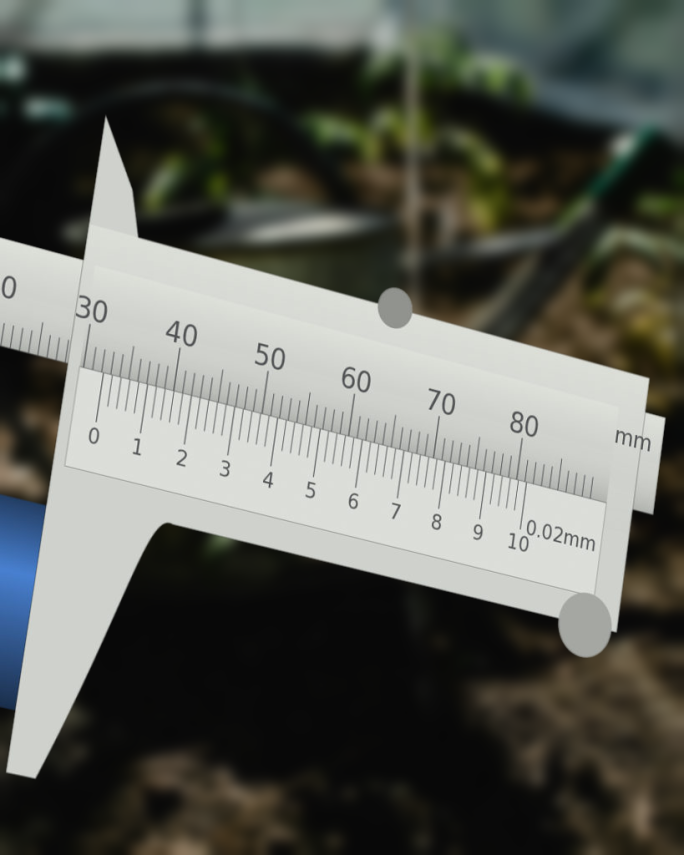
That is **32.2** mm
